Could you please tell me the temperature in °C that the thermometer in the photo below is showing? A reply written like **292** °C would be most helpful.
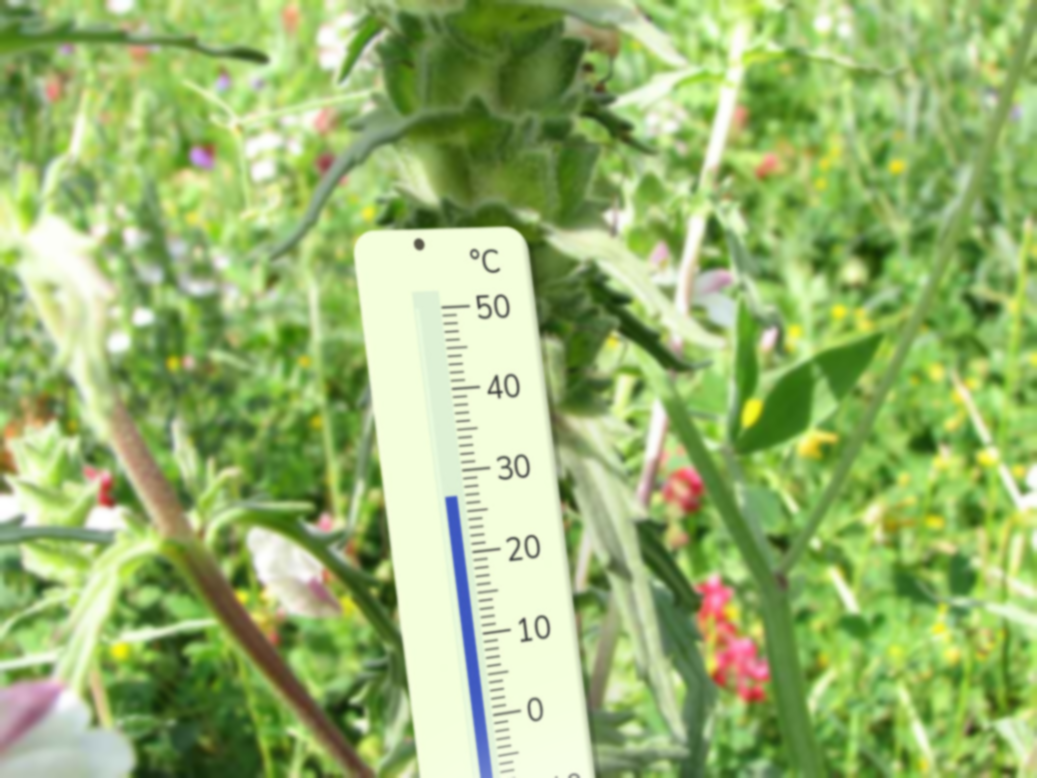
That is **27** °C
